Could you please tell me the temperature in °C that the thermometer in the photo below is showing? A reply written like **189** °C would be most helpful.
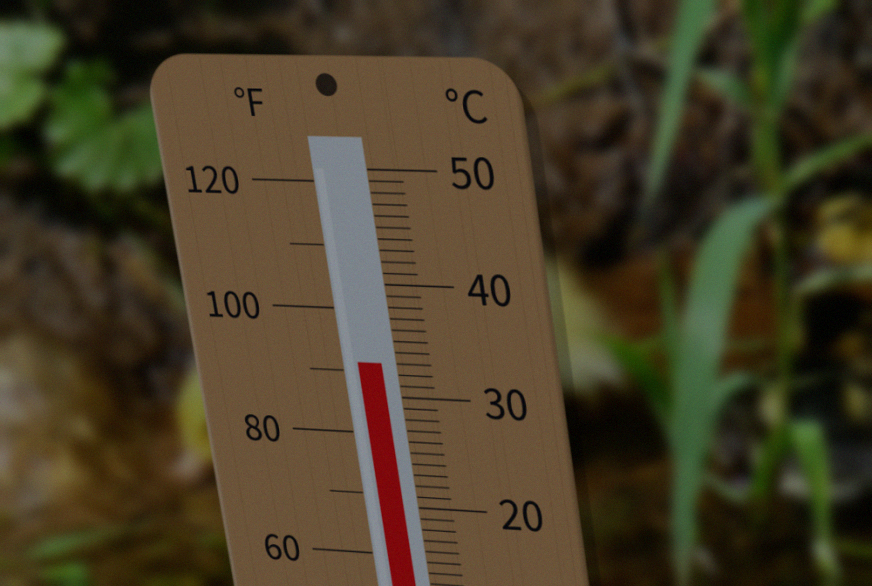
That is **33** °C
